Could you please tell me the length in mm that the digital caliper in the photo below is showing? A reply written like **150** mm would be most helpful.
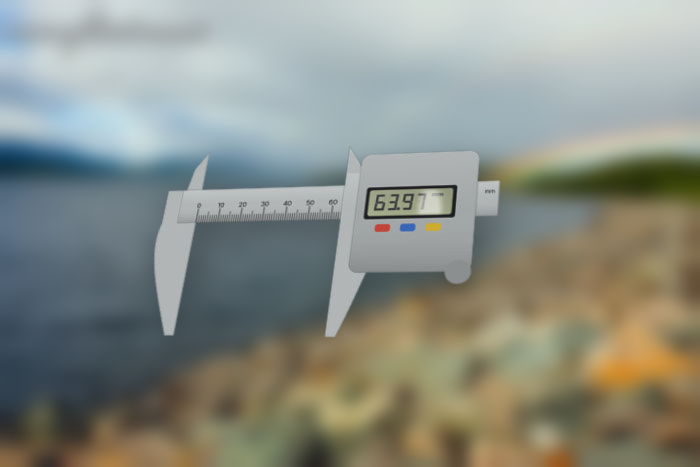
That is **63.97** mm
